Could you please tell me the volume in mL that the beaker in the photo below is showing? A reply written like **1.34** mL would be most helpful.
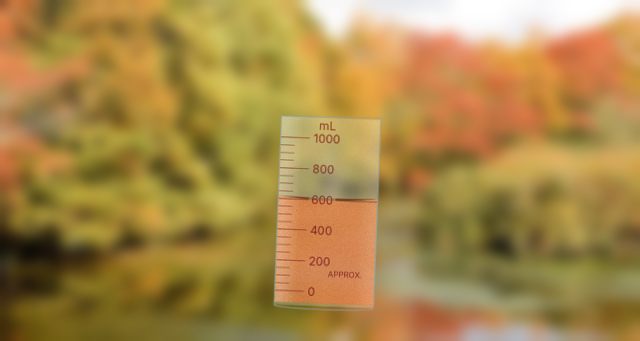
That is **600** mL
